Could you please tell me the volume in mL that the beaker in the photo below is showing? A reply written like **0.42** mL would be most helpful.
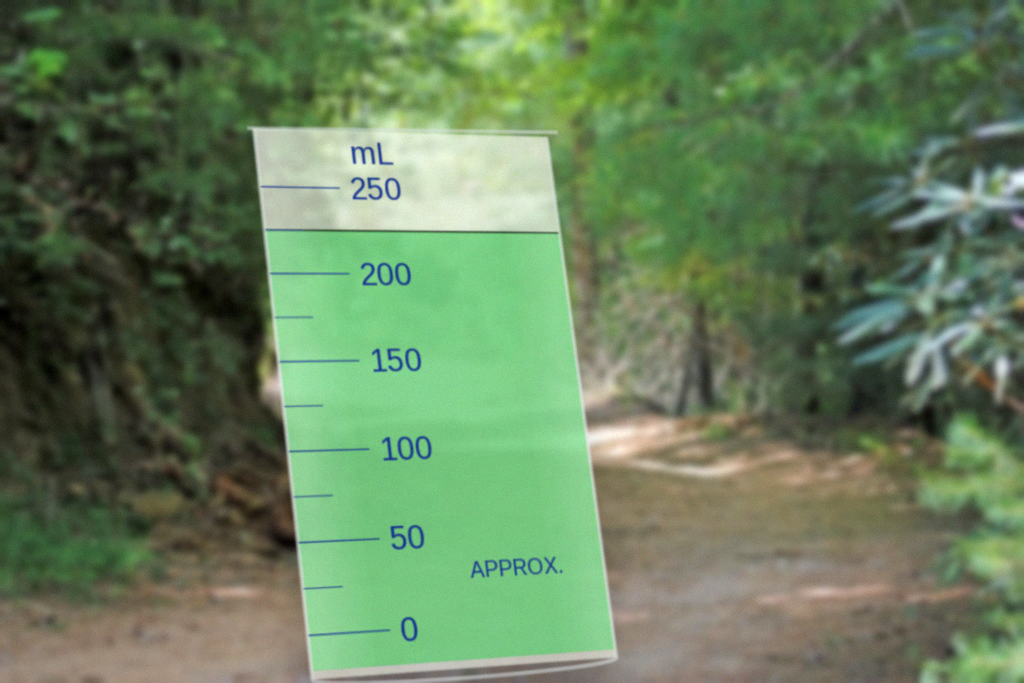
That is **225** mL
